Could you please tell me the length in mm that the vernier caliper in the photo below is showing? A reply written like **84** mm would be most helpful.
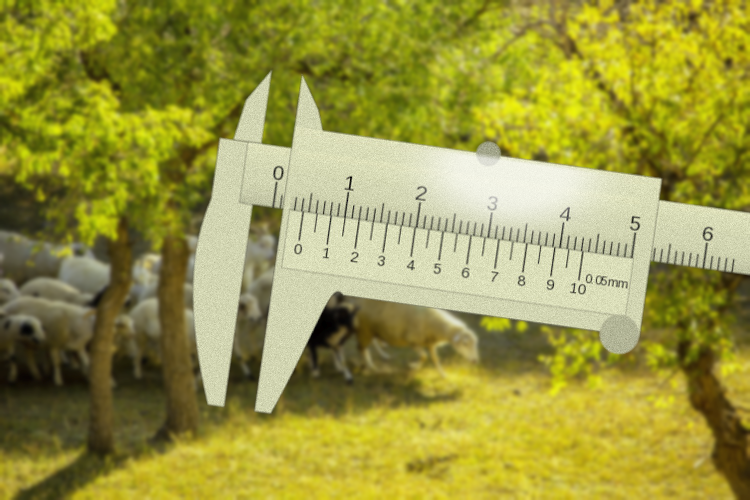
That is **4.2** mm
